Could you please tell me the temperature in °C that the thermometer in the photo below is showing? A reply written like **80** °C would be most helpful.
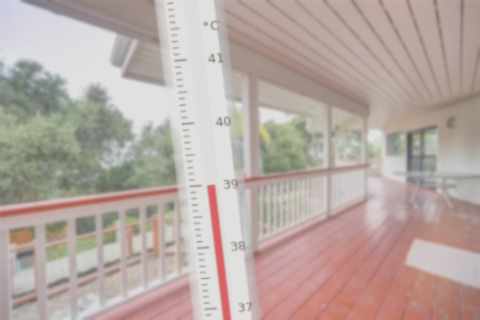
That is **39** °C
